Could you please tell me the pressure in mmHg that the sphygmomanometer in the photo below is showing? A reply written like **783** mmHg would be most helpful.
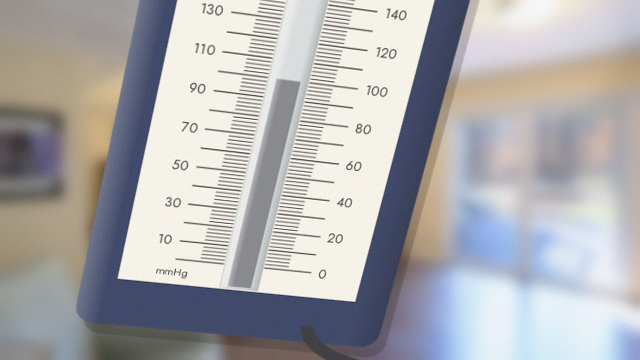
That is **100** mmHg
